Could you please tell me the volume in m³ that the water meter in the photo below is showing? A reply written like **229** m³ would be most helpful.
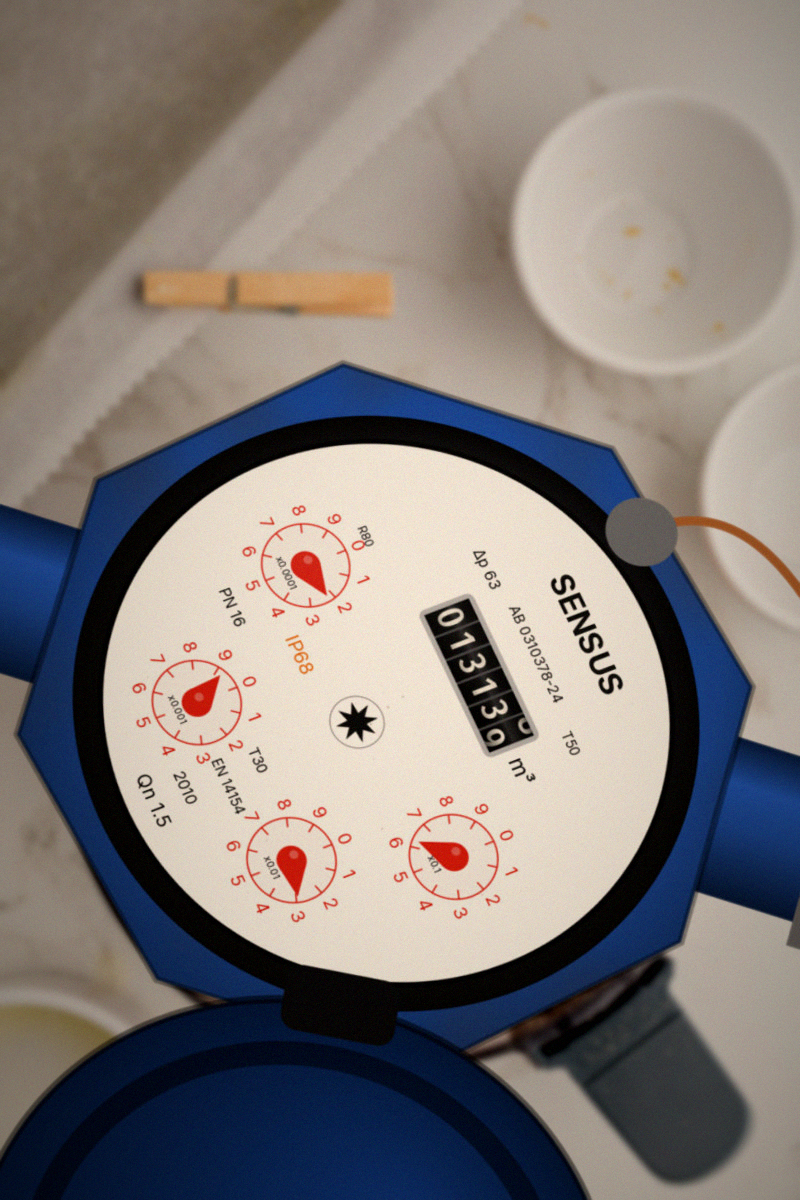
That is **13138.6292** m³
